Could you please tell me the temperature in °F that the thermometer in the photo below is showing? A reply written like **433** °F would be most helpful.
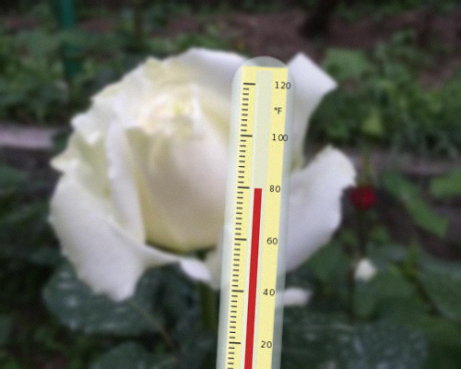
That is **80** °F
